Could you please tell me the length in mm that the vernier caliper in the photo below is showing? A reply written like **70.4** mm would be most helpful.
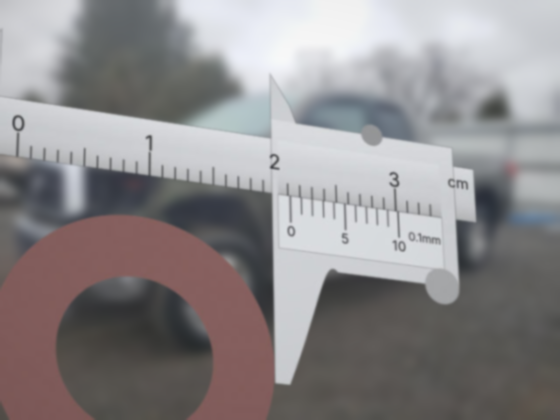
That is **21.2** mm
